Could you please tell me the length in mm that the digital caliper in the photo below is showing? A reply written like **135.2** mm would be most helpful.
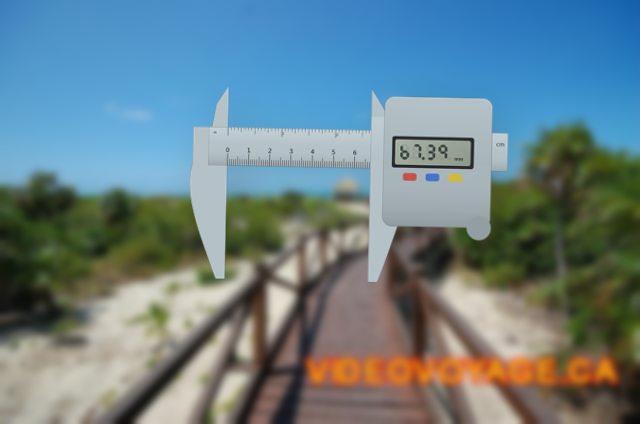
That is **67.39** mm
